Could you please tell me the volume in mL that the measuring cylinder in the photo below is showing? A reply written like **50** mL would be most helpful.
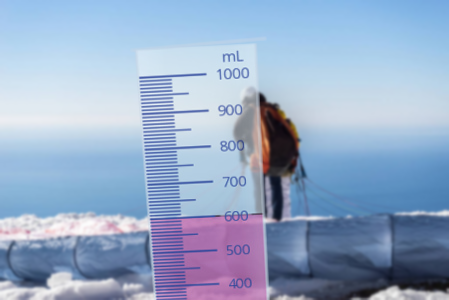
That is **600** mL
